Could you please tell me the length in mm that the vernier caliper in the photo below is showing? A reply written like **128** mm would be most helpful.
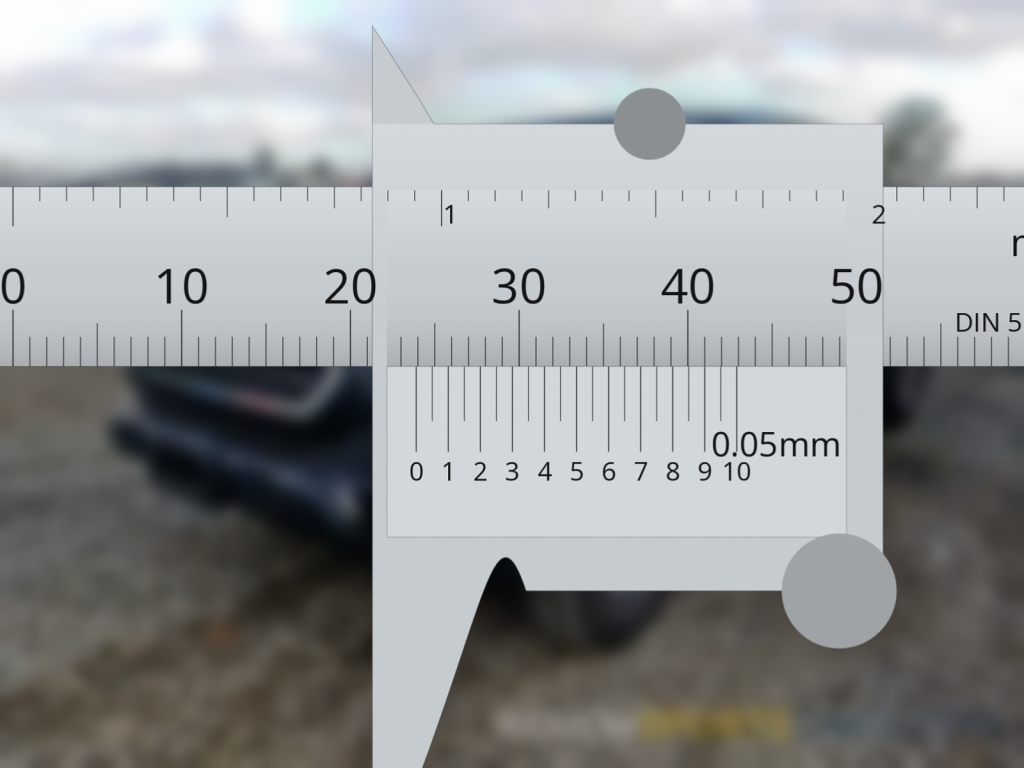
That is **23.9** mm
